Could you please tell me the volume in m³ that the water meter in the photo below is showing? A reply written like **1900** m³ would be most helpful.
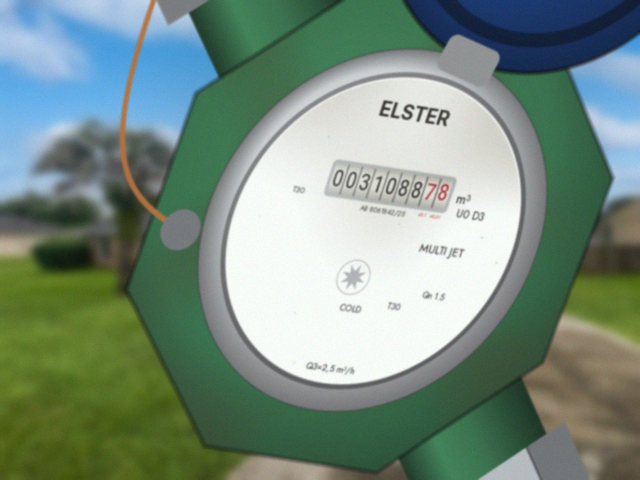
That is **31088.78** m³
